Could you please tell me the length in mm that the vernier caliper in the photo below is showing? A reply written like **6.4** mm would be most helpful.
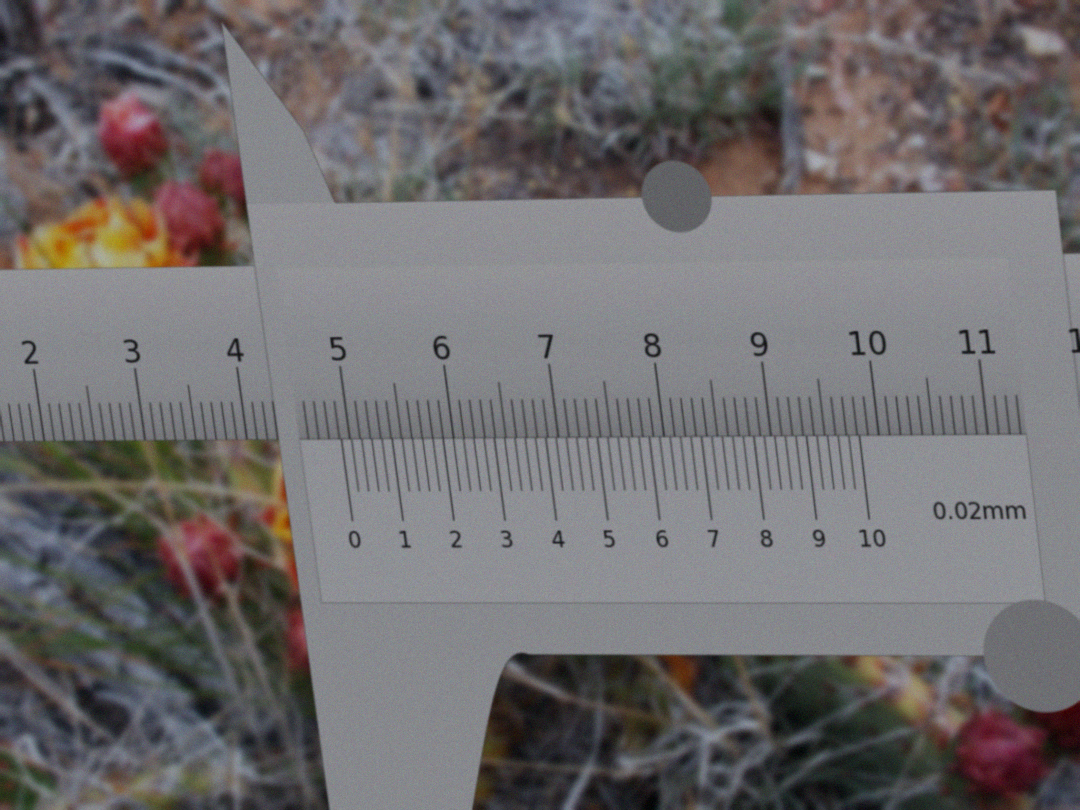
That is **49.2** mm
